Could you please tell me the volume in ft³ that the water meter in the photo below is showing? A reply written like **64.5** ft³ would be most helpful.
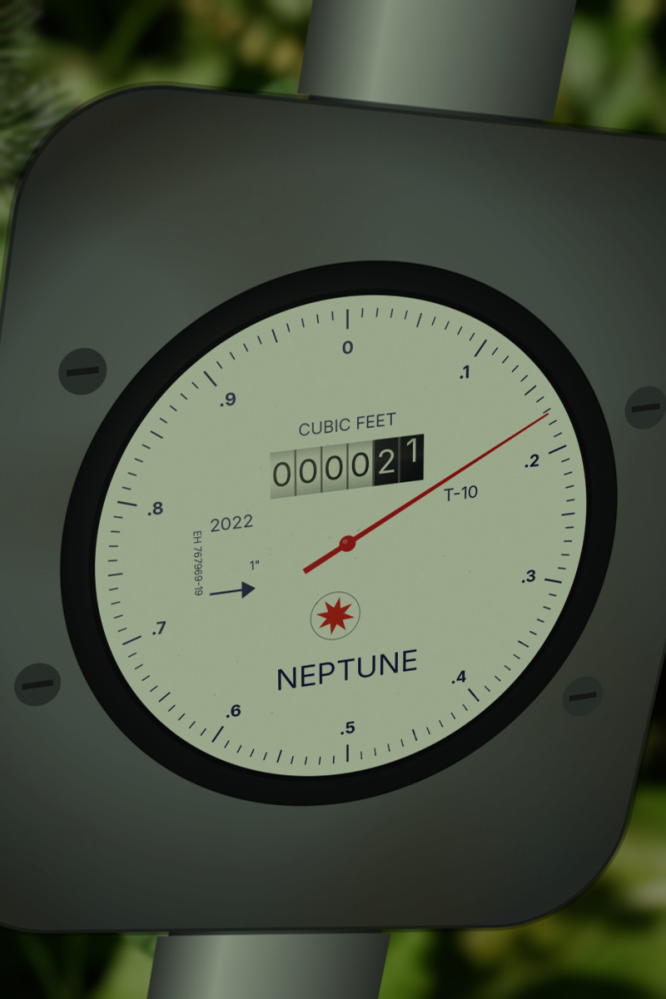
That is **21.17** ft³
